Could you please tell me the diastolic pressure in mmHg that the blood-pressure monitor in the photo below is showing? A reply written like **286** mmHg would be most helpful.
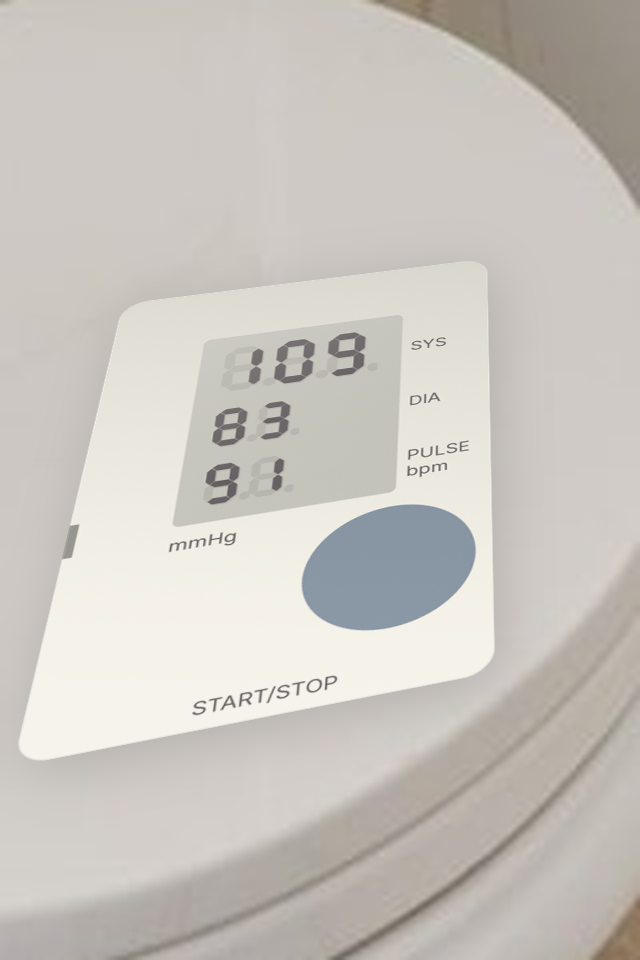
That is **83** mmHg
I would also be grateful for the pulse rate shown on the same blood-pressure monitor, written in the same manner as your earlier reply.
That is **91** bpm
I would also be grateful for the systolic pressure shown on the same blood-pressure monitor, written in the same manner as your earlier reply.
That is **109** mmHg
